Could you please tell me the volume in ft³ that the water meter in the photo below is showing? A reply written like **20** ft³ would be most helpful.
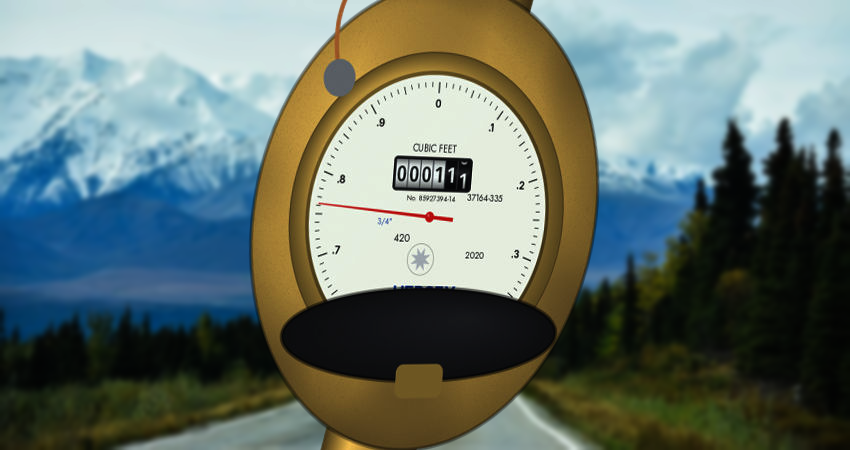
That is **110.76** ft³
